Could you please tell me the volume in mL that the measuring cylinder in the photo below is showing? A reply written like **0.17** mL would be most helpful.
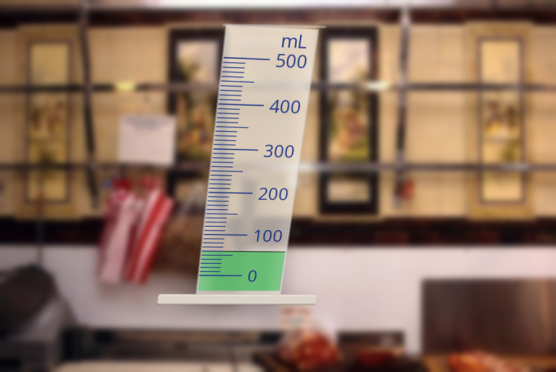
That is **60** mL
